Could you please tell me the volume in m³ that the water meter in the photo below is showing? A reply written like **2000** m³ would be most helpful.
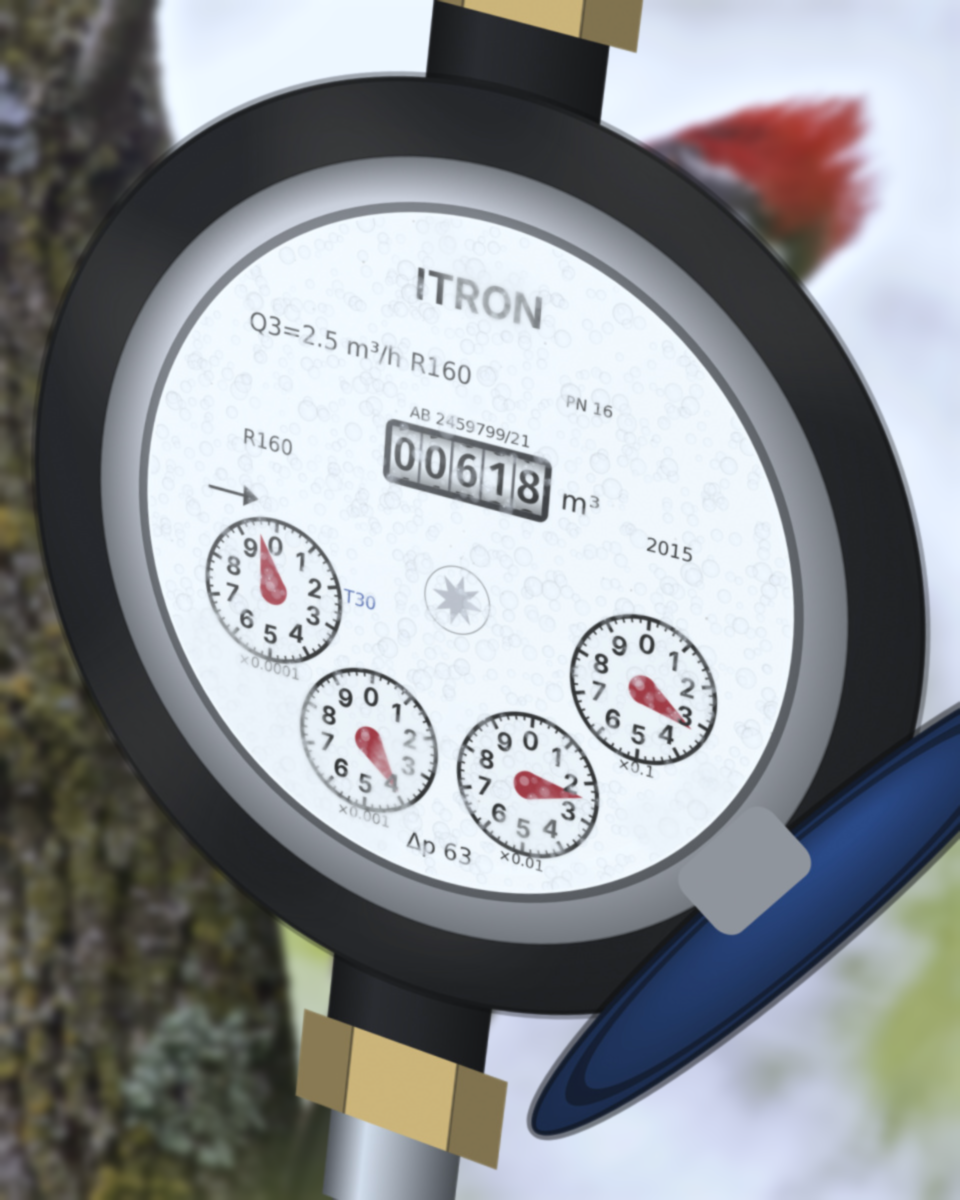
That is **618.3239** m³
